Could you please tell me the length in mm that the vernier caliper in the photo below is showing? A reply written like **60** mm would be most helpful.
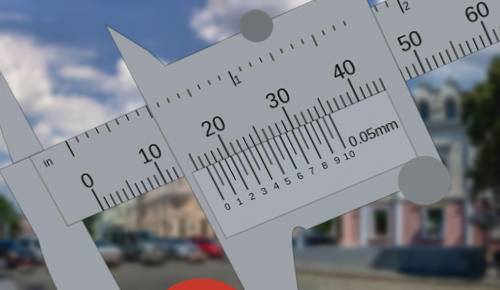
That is **16.4** mm
